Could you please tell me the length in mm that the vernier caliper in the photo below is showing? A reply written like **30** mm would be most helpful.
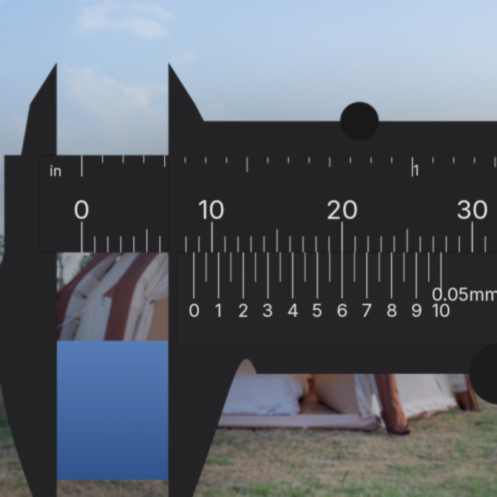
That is **8.6** mm
